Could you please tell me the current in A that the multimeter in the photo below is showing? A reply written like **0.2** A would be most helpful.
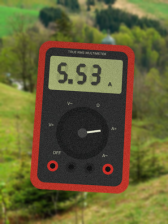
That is **5.53** A
